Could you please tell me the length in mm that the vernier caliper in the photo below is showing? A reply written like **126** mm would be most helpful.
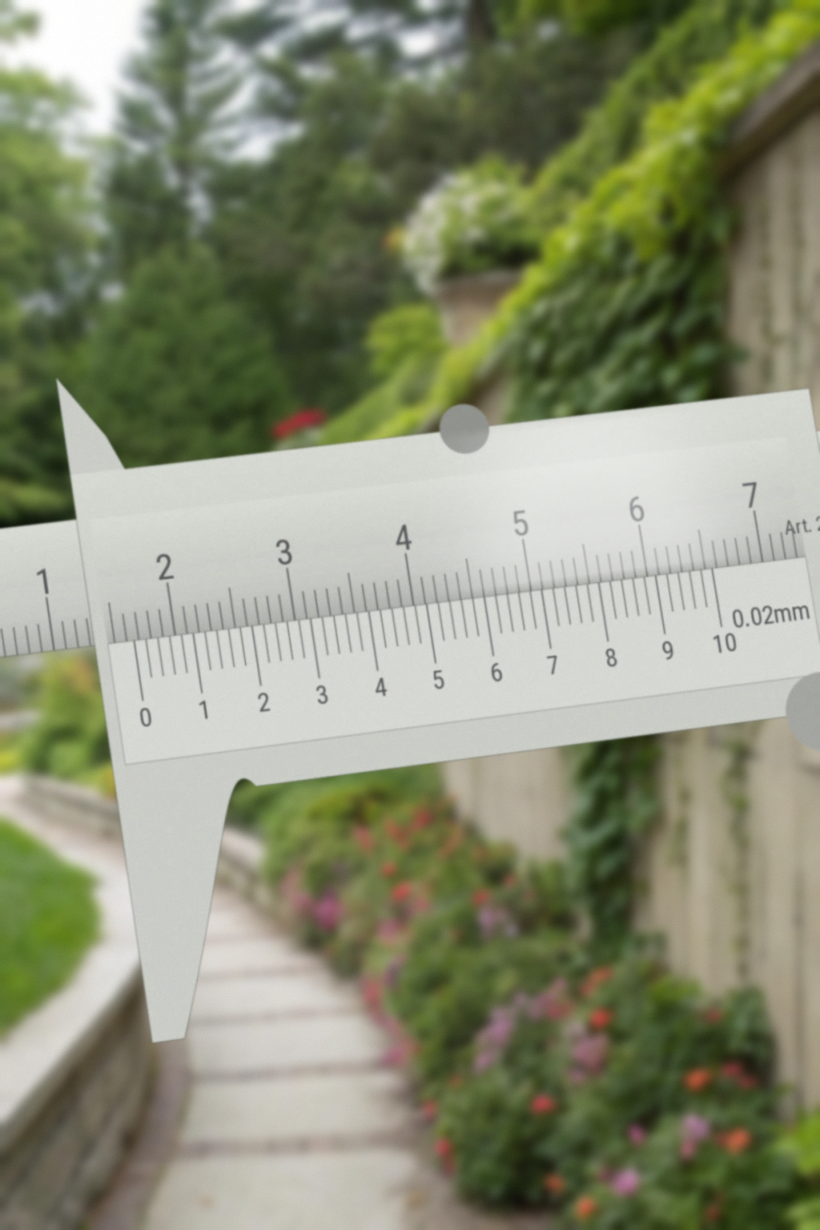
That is **16.6** mm
